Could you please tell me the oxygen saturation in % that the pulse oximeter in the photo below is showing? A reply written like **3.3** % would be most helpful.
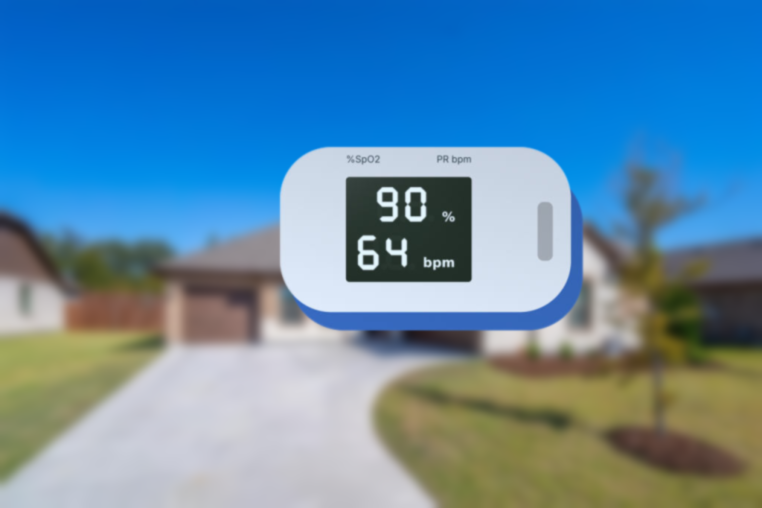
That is **90** %
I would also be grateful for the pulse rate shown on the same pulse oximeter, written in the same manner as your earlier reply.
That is **64** bpm
